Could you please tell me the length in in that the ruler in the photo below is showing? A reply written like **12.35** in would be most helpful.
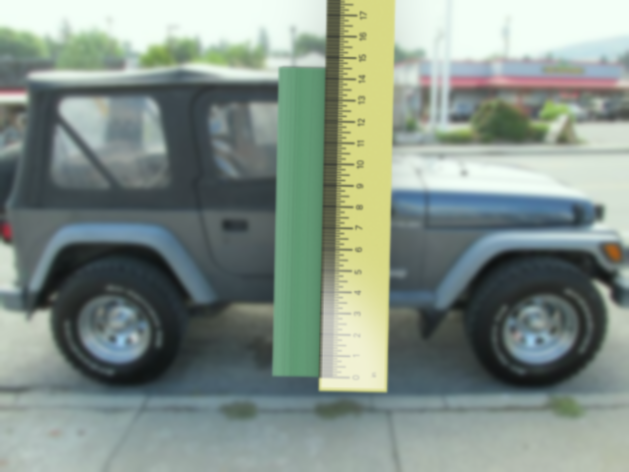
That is **14.5** in
